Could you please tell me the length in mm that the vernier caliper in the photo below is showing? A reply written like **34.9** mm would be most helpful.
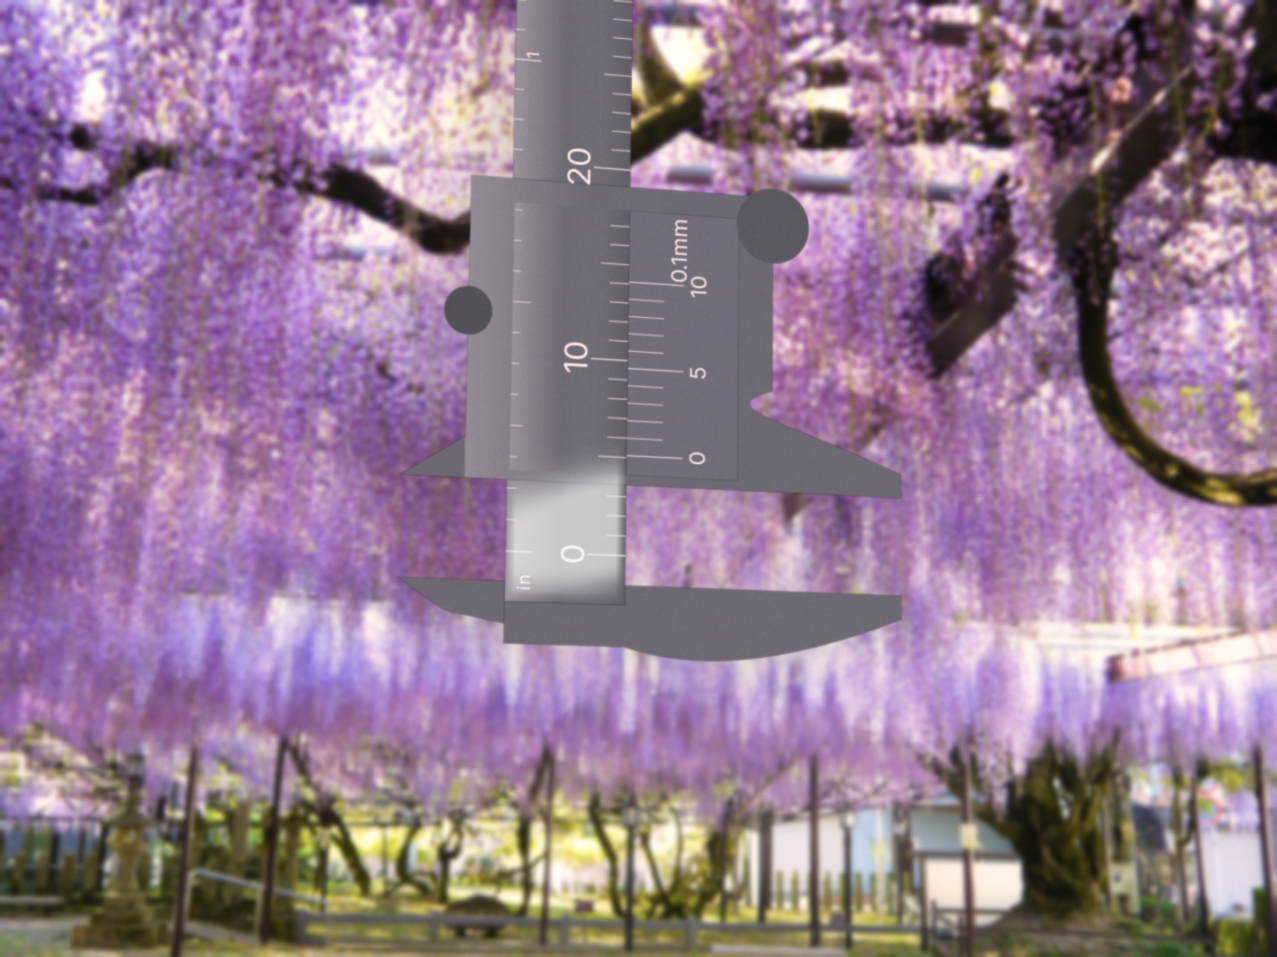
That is **5.1** mm
